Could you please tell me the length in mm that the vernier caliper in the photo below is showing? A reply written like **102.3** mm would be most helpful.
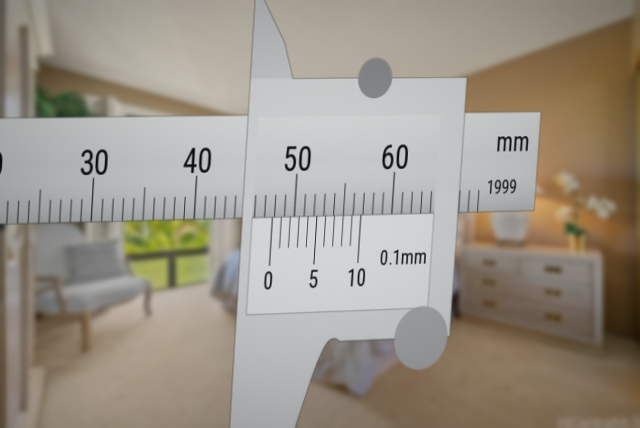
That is **47.8** mm
